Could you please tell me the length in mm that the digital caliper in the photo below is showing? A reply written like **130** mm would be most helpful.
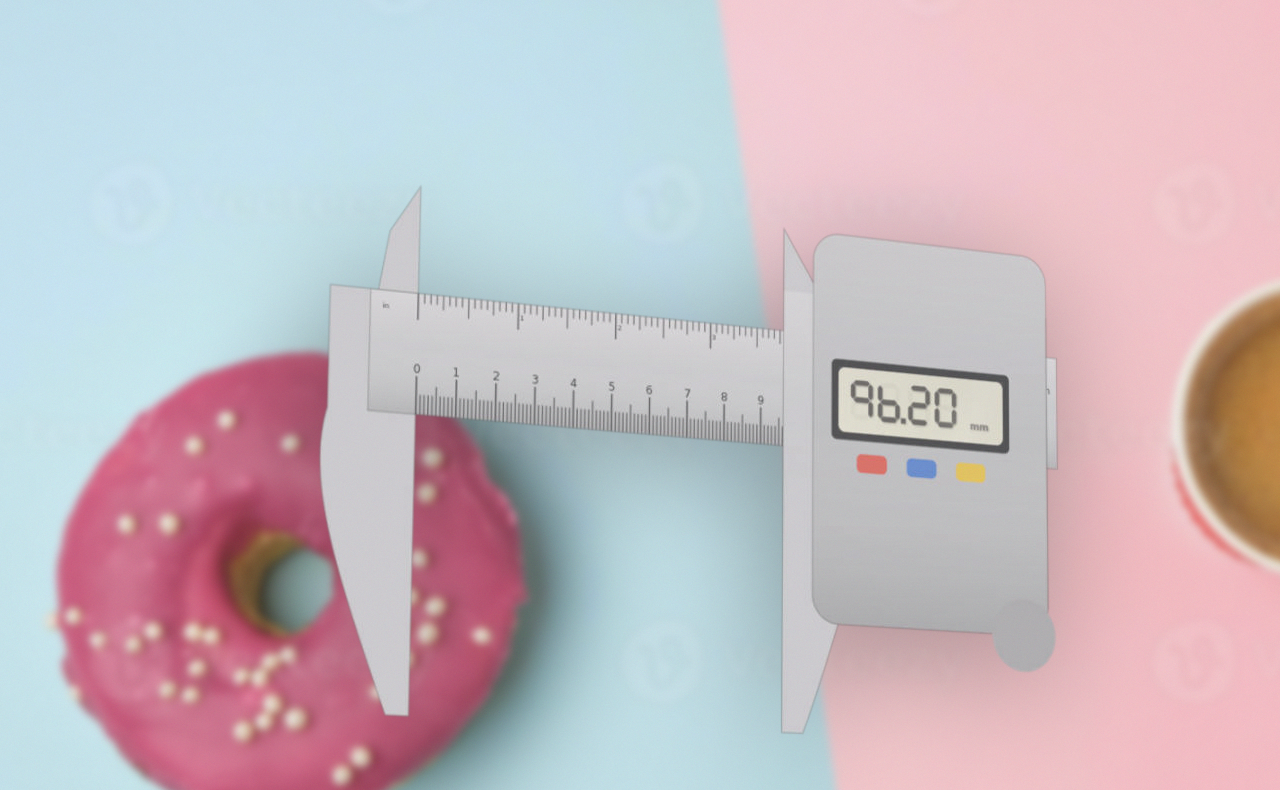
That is **96.20** mm
